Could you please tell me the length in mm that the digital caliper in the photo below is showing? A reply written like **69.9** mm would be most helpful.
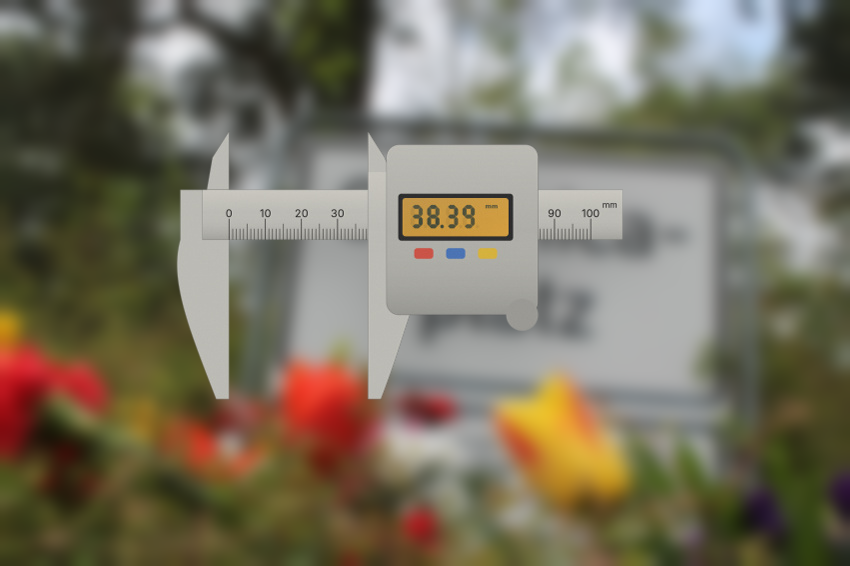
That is **38.39** mm
